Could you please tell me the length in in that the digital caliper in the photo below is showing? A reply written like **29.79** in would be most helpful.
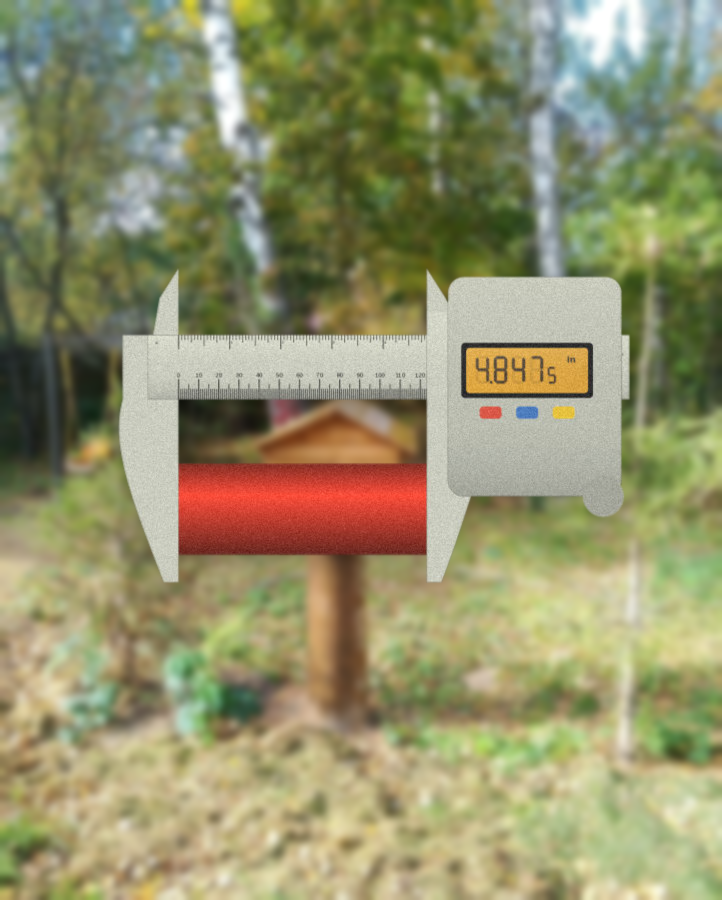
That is **4.8475** in
